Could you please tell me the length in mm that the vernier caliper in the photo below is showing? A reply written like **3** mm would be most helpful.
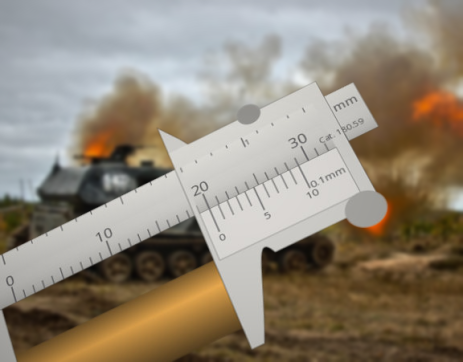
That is **20.0** mm
